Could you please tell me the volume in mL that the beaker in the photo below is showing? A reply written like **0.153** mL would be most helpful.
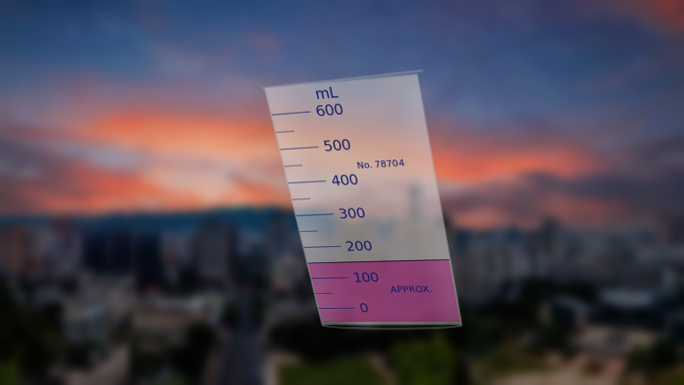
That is **150** mL
